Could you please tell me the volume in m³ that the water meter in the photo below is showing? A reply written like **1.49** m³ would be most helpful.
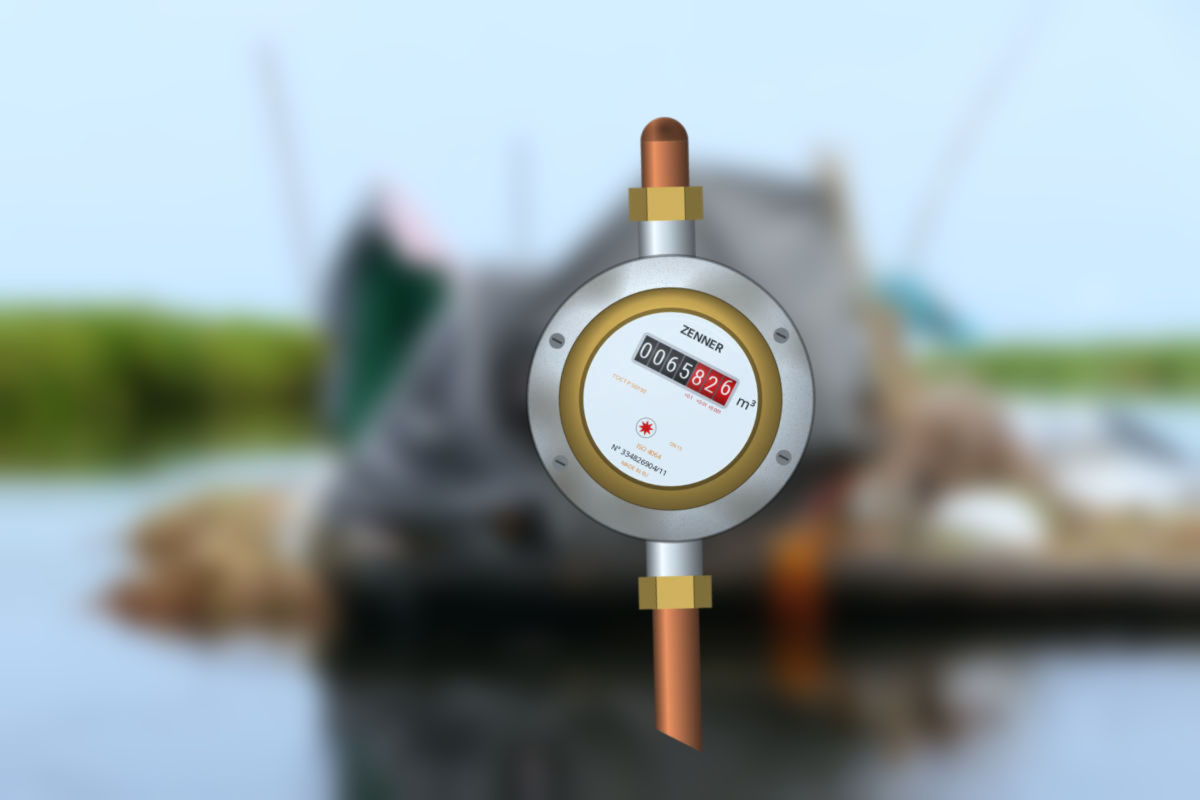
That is **65.826** m³
